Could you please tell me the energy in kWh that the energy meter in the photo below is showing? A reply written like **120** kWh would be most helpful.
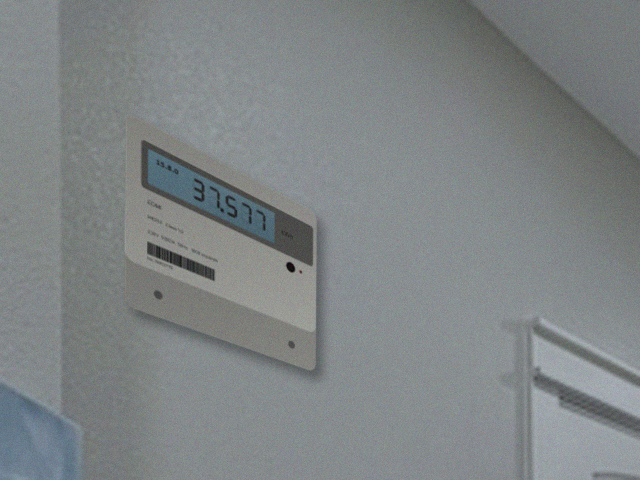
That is **37.577** kWh
